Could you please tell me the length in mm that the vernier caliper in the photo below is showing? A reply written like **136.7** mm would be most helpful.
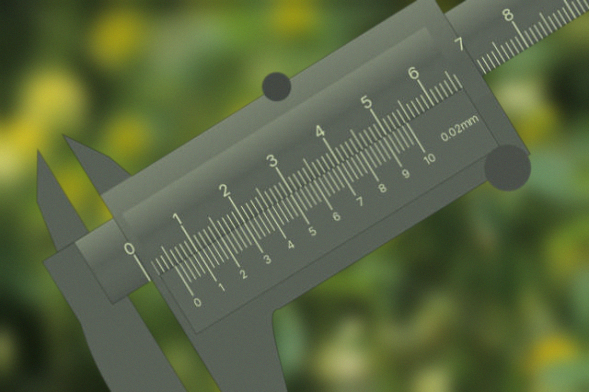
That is **5.2** mm
